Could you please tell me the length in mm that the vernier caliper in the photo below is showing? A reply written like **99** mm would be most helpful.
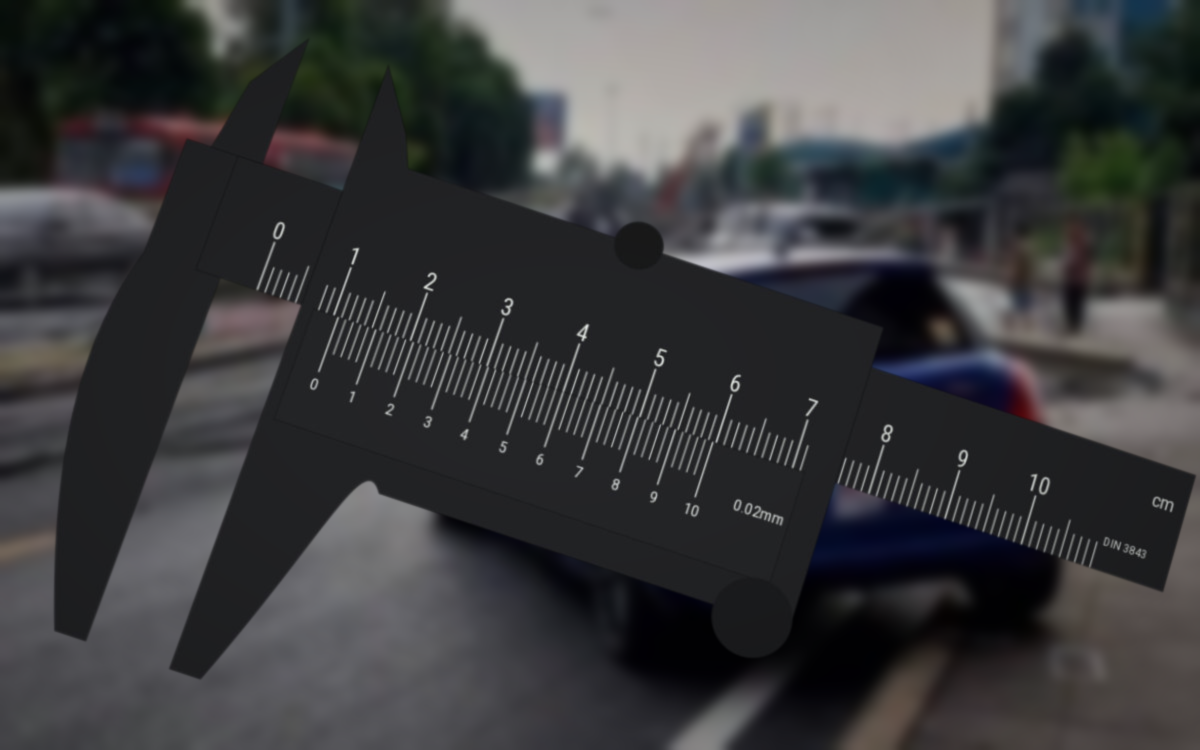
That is **10.6** mm
